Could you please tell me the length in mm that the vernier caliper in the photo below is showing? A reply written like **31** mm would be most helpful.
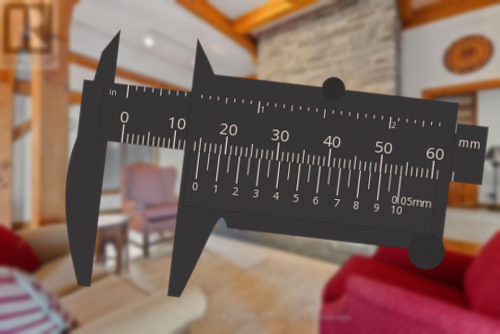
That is **15.0** mm
